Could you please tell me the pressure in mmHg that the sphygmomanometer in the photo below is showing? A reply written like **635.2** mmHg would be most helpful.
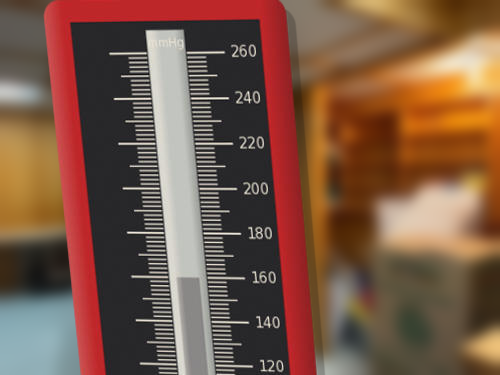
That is **160** mmHg
